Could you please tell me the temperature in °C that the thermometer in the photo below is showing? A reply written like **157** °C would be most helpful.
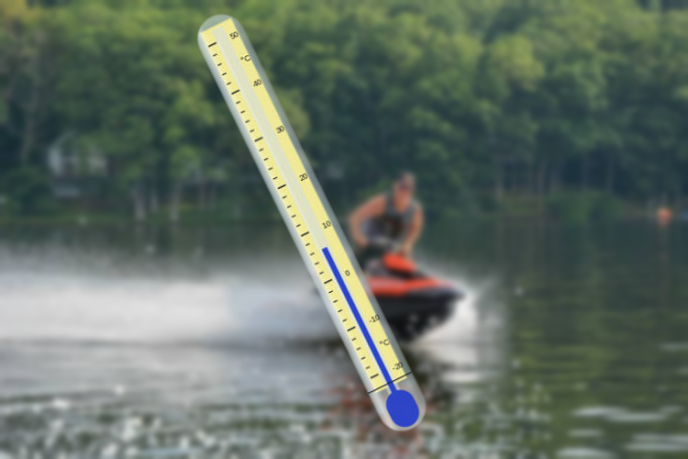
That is **6** °C
